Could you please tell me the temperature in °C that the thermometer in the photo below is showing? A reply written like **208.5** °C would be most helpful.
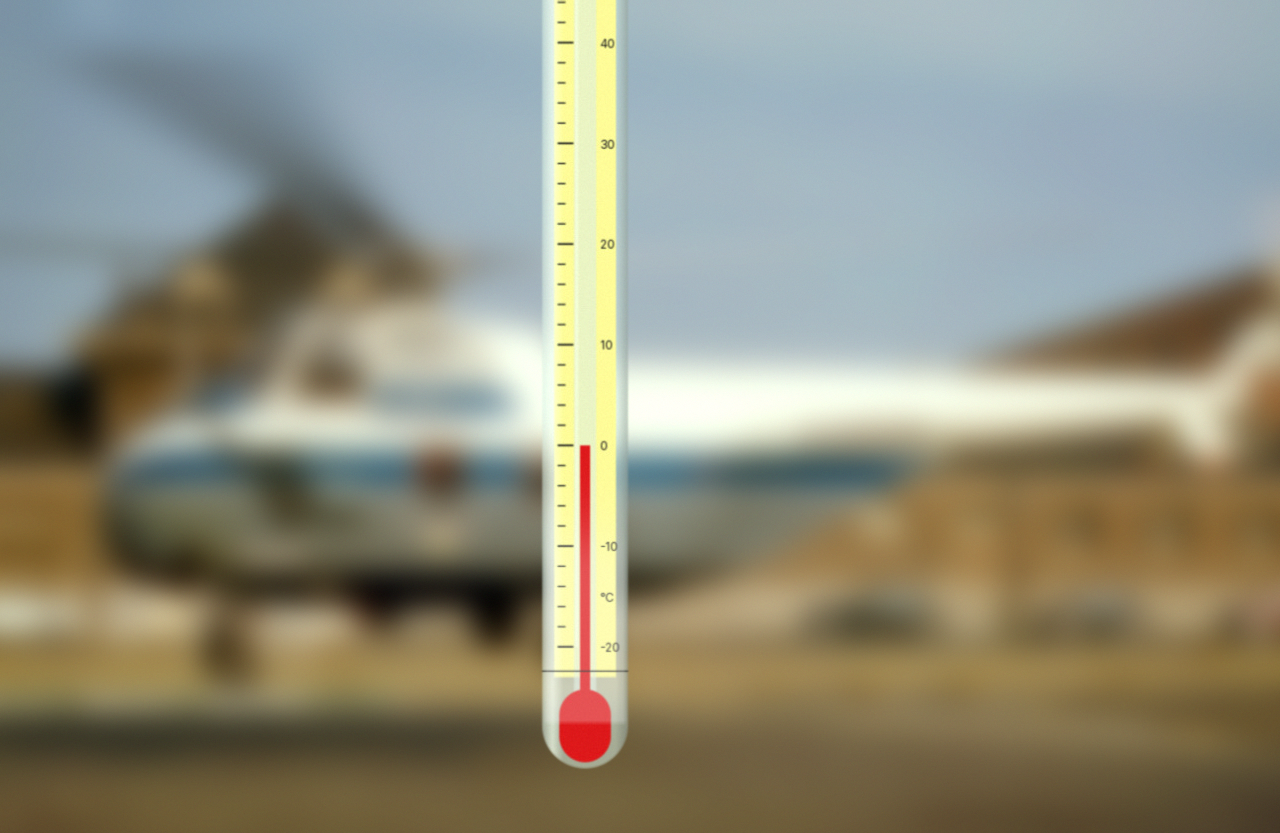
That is **0** °C
